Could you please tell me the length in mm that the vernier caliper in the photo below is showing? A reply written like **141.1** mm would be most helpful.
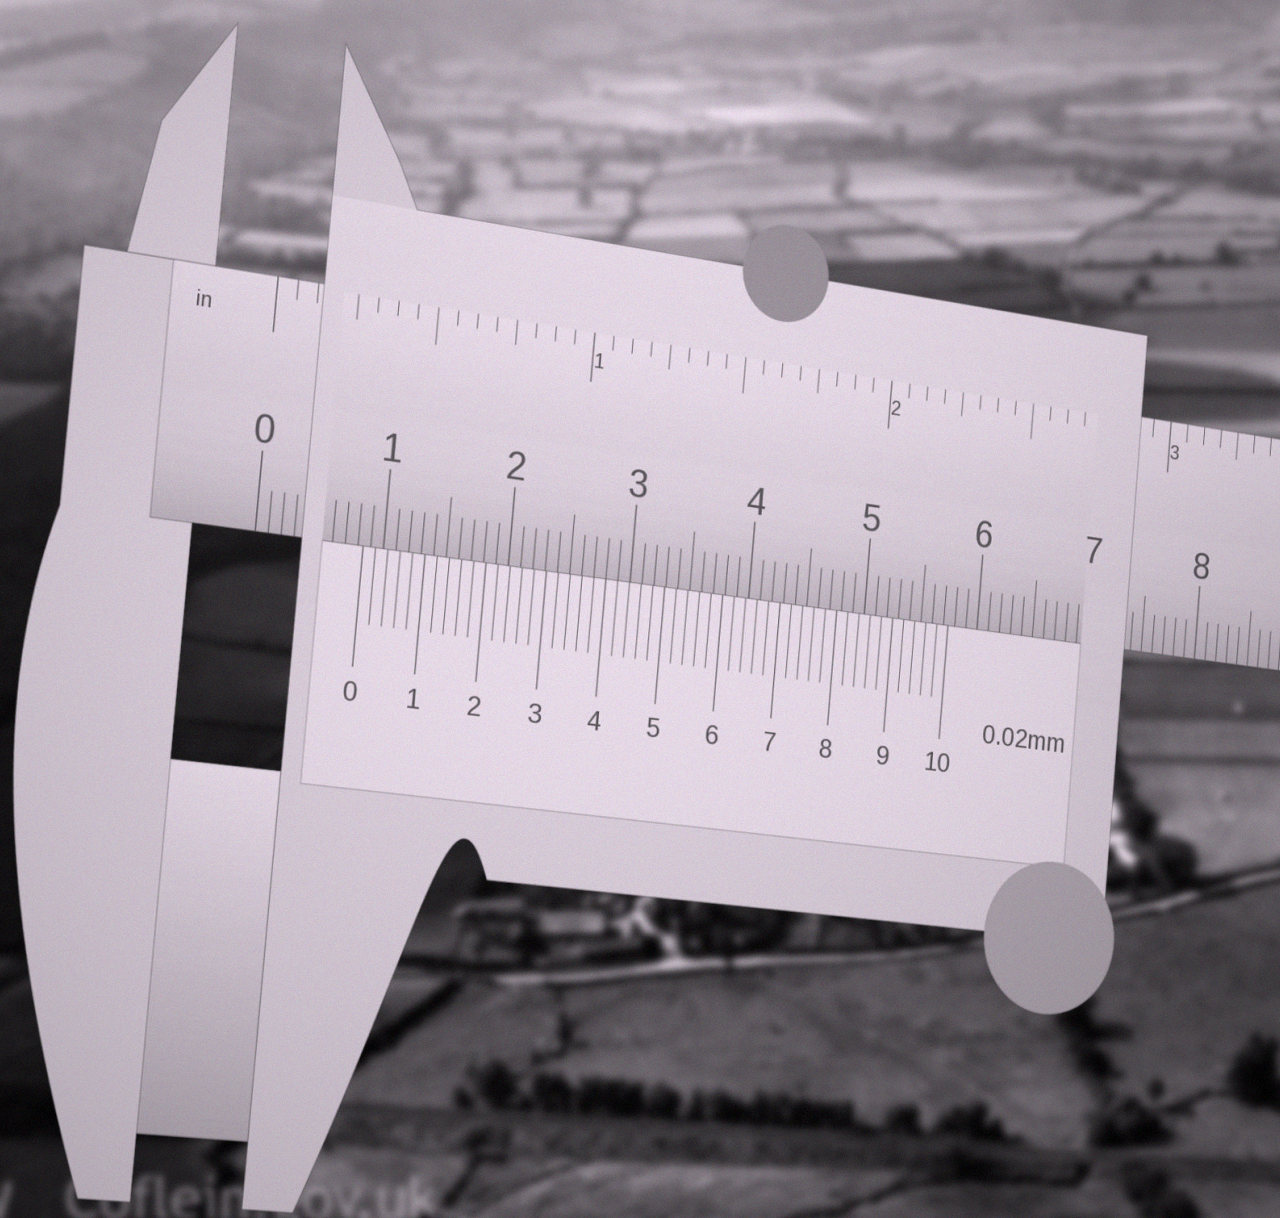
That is **8.4** mm
